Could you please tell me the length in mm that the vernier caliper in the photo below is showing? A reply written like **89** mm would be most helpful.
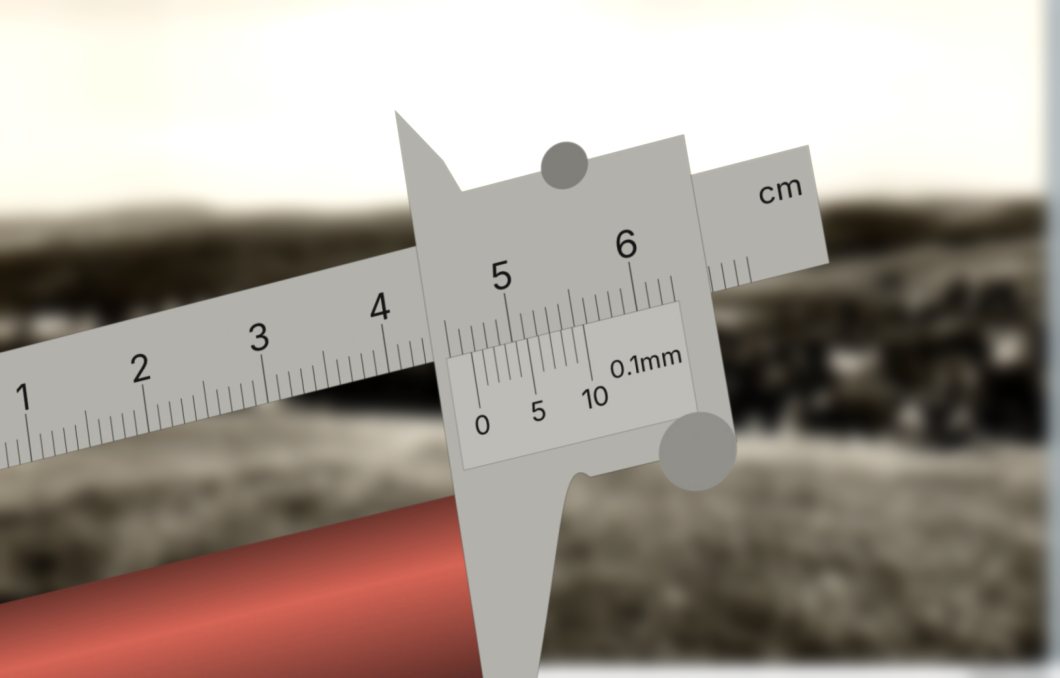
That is **46.7** mm
